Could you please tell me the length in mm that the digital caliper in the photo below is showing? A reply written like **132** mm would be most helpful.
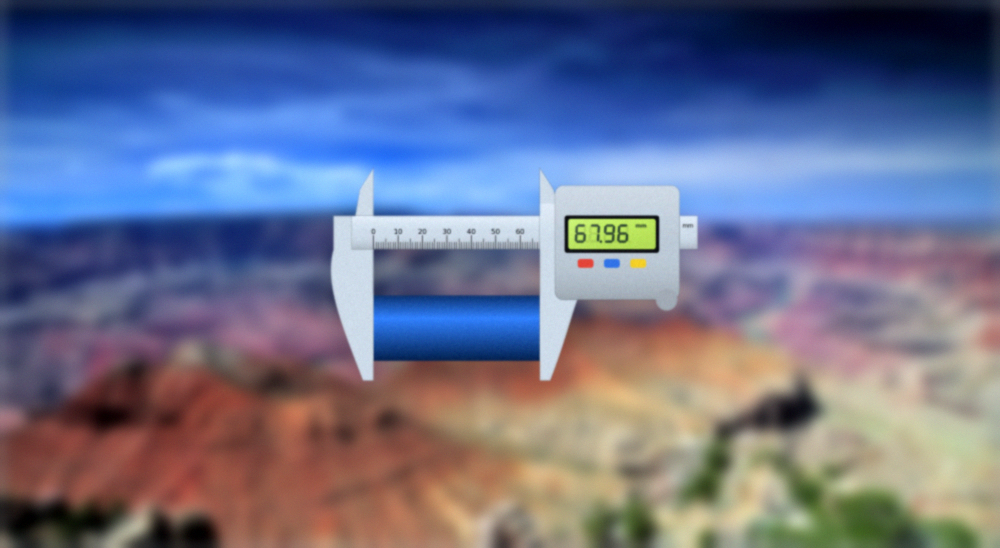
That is **67.96** mm
